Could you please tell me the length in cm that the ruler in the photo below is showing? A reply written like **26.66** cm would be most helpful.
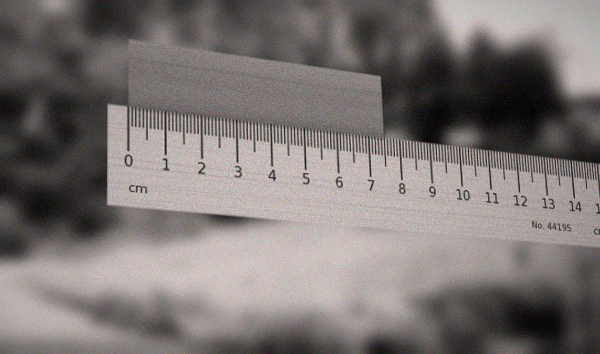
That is **7.5** cm
